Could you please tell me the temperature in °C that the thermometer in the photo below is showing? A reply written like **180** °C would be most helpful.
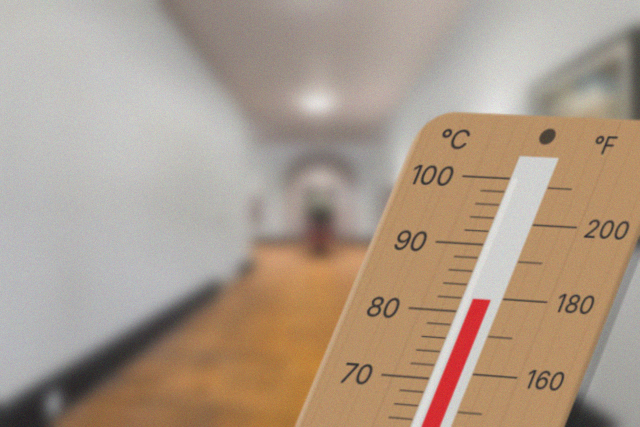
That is **82** °C
